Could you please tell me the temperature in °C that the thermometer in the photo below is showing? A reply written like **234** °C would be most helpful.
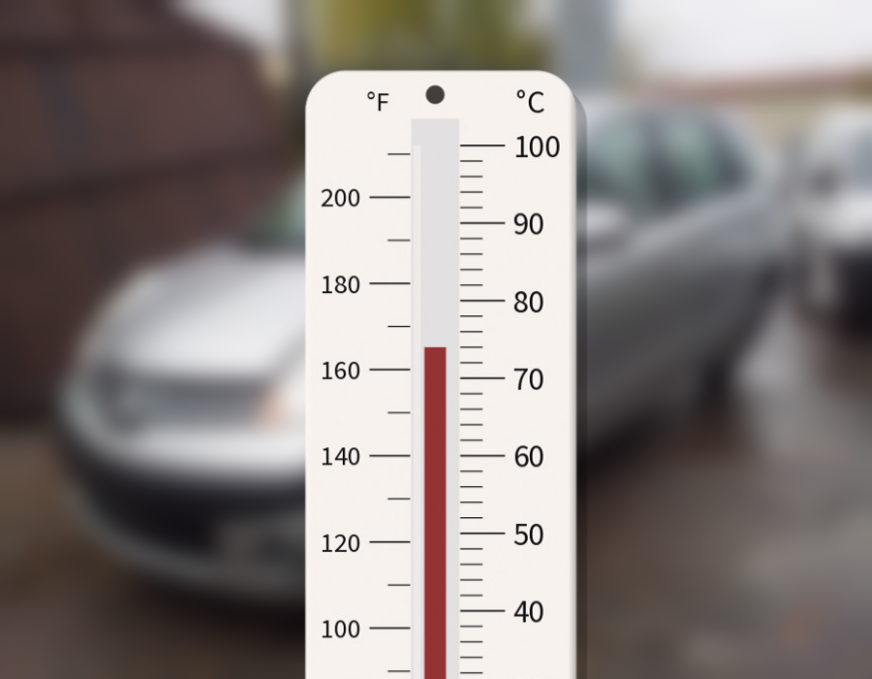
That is **74** °C
